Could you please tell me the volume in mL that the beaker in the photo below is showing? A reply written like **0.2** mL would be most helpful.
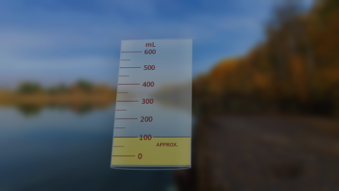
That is **100** mL
